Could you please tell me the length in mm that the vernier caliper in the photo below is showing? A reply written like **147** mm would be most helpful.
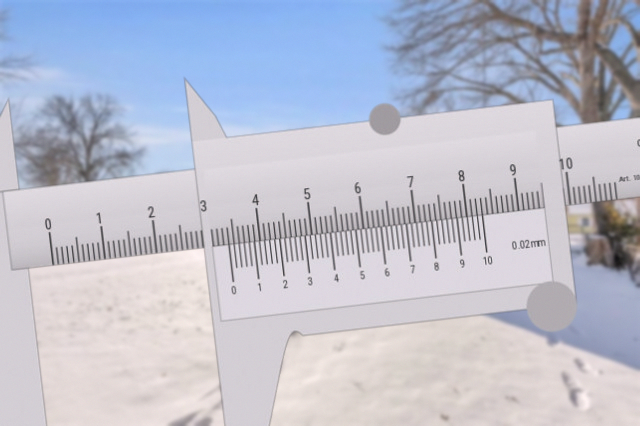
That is **34.0** mm
